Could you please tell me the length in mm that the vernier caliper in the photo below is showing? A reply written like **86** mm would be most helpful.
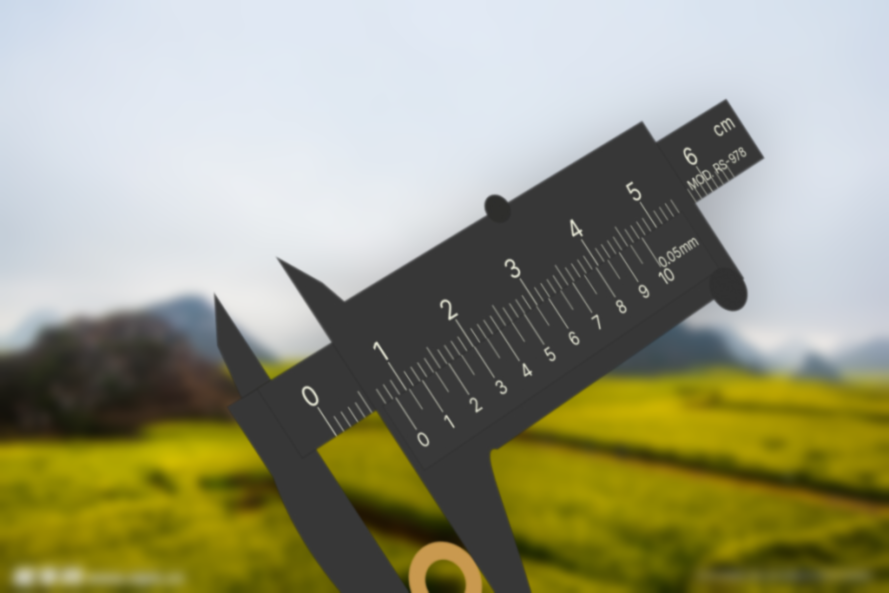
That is **8.4** mm
